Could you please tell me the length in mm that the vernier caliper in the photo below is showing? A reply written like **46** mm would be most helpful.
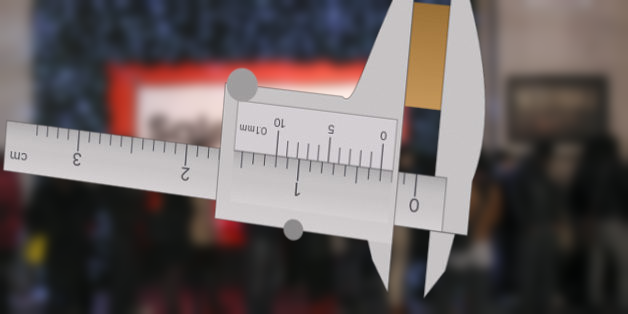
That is **3.0** mm
